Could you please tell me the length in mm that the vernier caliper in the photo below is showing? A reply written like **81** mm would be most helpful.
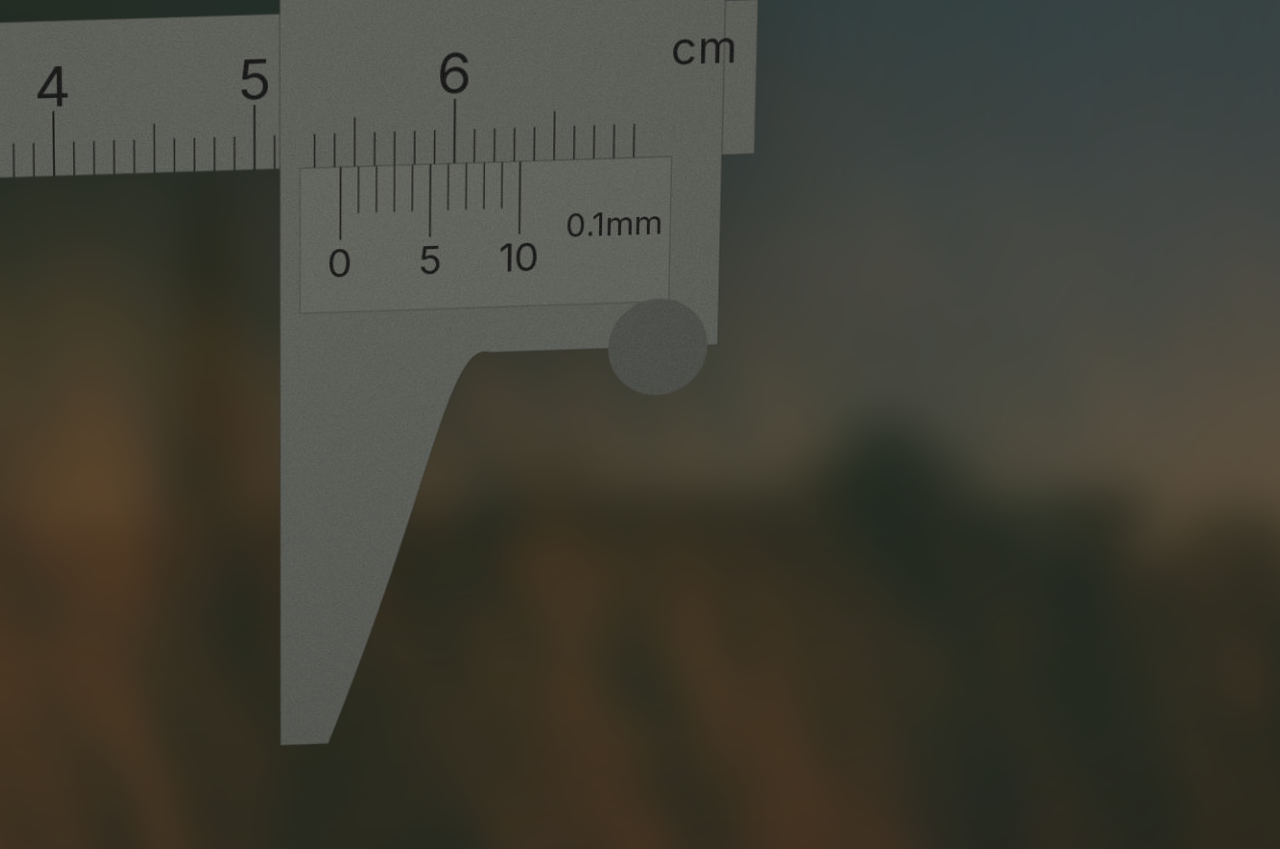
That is **54.3** mm
